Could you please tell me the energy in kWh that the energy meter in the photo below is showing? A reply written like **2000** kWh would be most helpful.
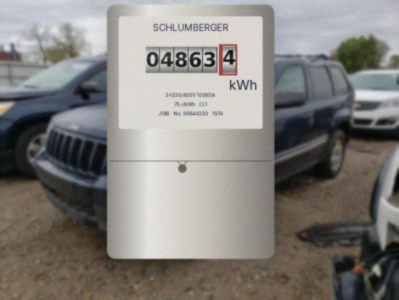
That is **4863.4** kWh
